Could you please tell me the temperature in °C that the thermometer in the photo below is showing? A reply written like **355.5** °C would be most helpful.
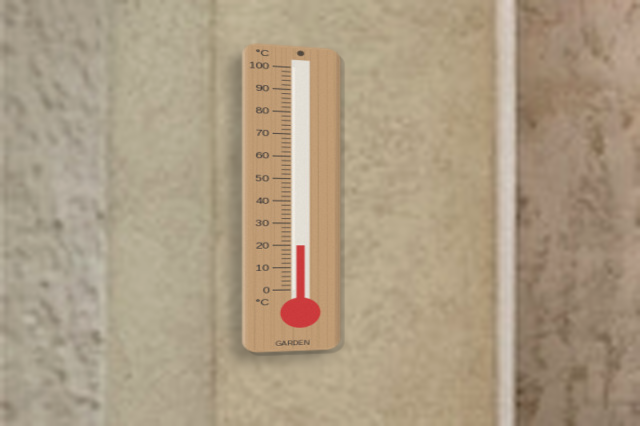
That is **20** °C
